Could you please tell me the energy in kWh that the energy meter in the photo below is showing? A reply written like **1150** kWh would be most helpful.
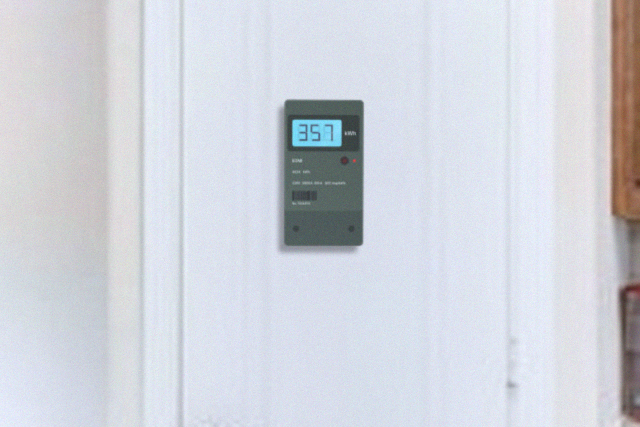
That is **357** kWh
